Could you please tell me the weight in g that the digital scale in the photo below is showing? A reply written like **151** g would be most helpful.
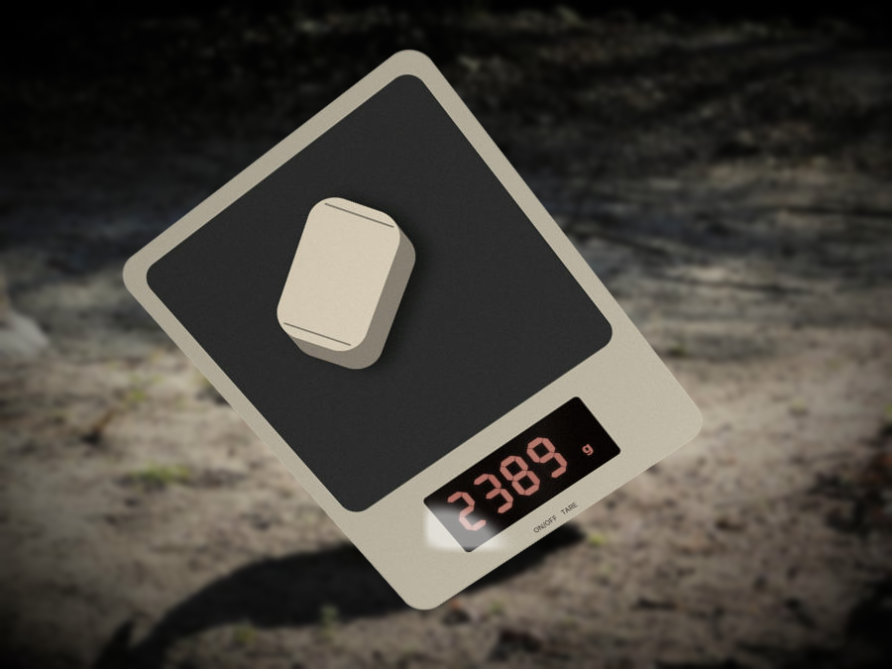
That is **2389** g
